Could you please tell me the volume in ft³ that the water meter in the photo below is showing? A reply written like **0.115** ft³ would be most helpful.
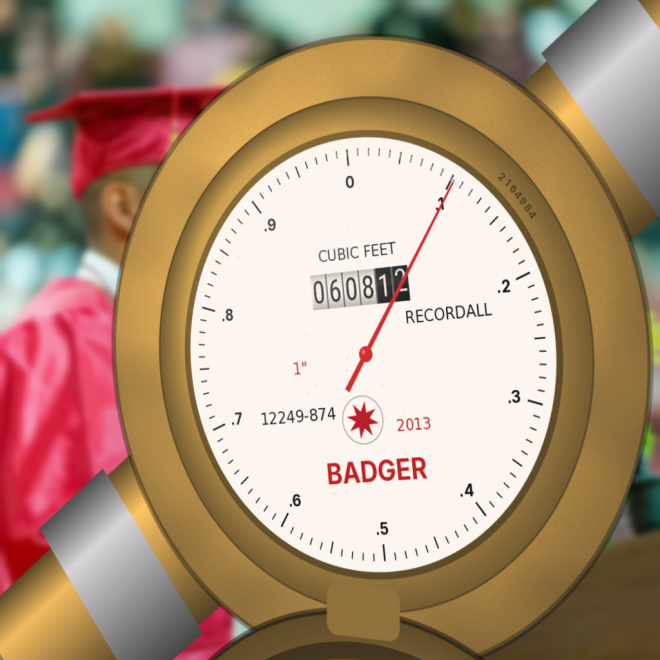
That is **60812.10** ft³
